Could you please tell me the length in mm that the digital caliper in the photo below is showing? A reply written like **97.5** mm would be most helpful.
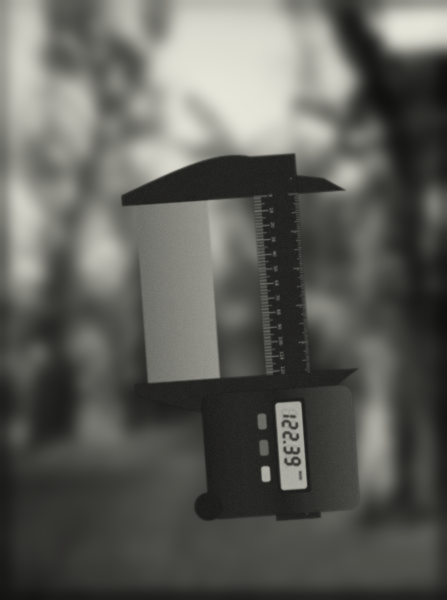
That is **122.39** mm
